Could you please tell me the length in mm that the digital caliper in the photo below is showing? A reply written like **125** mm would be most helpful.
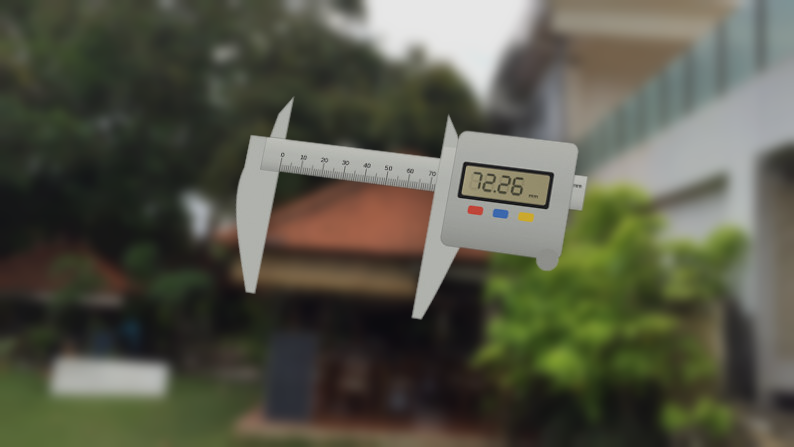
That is **72.26** mm
